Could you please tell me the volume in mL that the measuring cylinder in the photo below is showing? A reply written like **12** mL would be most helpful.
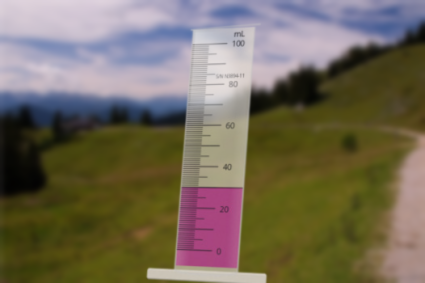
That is **30** mL
